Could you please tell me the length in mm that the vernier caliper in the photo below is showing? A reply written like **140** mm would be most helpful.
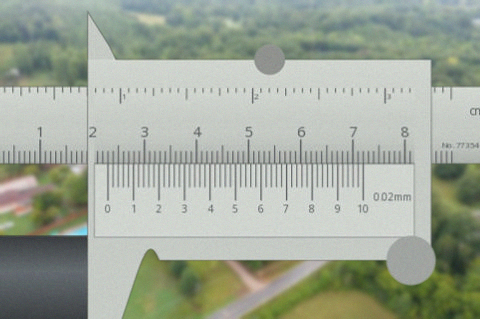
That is **23.0** mm
